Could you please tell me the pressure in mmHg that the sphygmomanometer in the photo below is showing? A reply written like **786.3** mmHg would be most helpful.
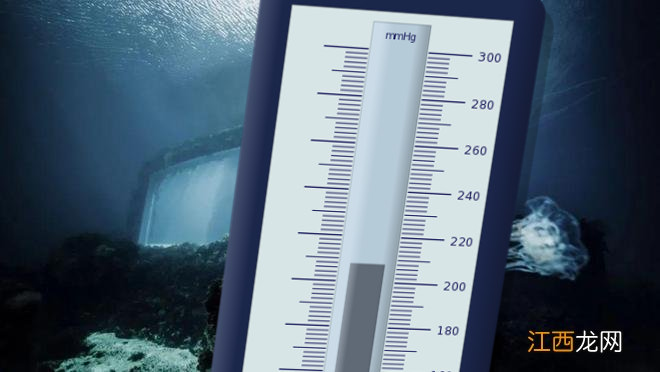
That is **208** mmHg
